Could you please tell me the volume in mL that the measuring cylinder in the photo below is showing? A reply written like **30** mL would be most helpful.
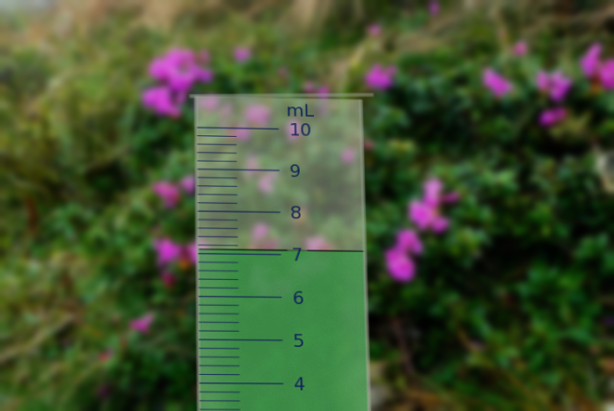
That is **7.1** mL
